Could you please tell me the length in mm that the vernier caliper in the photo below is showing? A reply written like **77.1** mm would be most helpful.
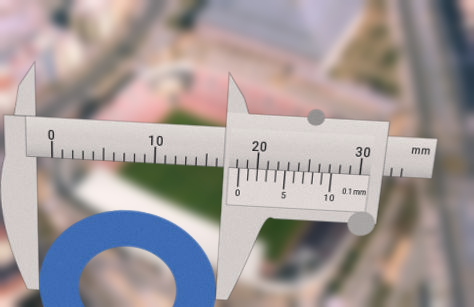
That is **18.2** mm
